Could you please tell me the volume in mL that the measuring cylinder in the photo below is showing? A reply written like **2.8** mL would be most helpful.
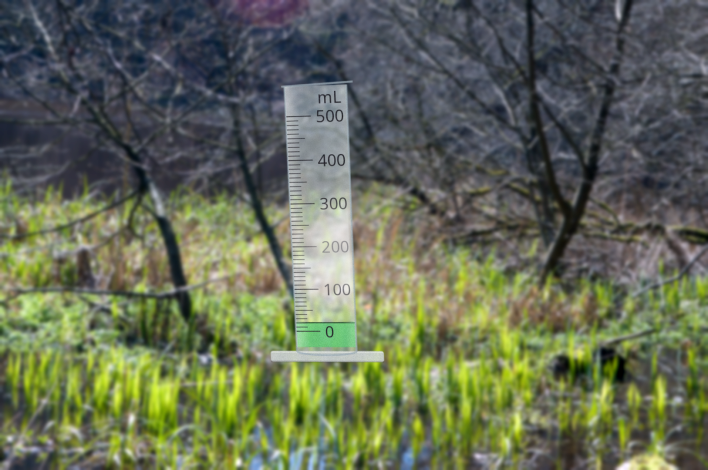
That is **20** mL
